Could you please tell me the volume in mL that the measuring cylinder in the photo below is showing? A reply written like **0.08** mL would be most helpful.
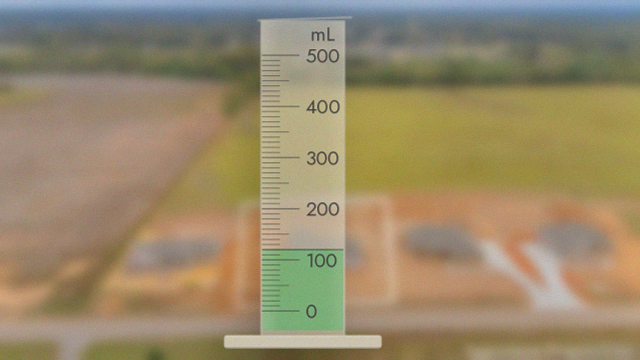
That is **120** mL
